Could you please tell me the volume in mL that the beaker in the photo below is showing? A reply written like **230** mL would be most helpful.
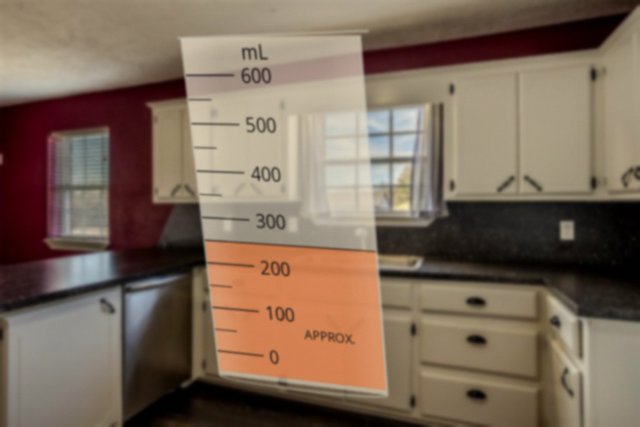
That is **250** mL
